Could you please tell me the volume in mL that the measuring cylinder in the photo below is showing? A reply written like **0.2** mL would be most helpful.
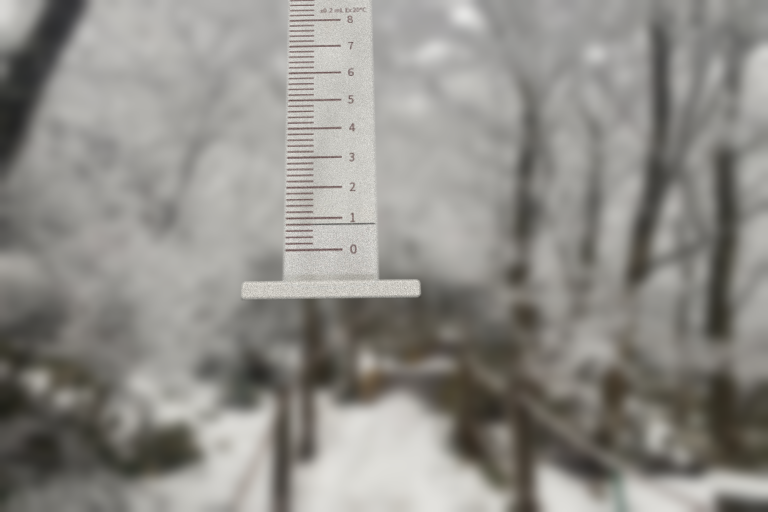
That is **0.8** mL
